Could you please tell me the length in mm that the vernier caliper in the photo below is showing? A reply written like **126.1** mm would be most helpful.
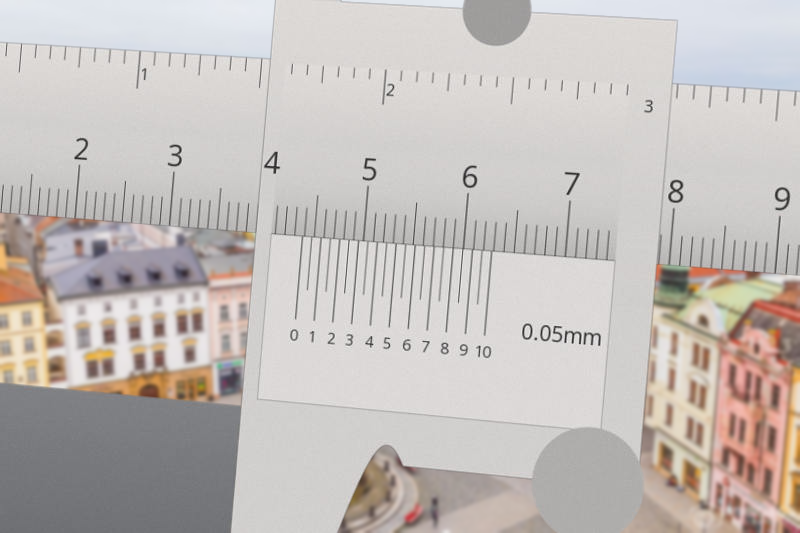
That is **43.8** mm
